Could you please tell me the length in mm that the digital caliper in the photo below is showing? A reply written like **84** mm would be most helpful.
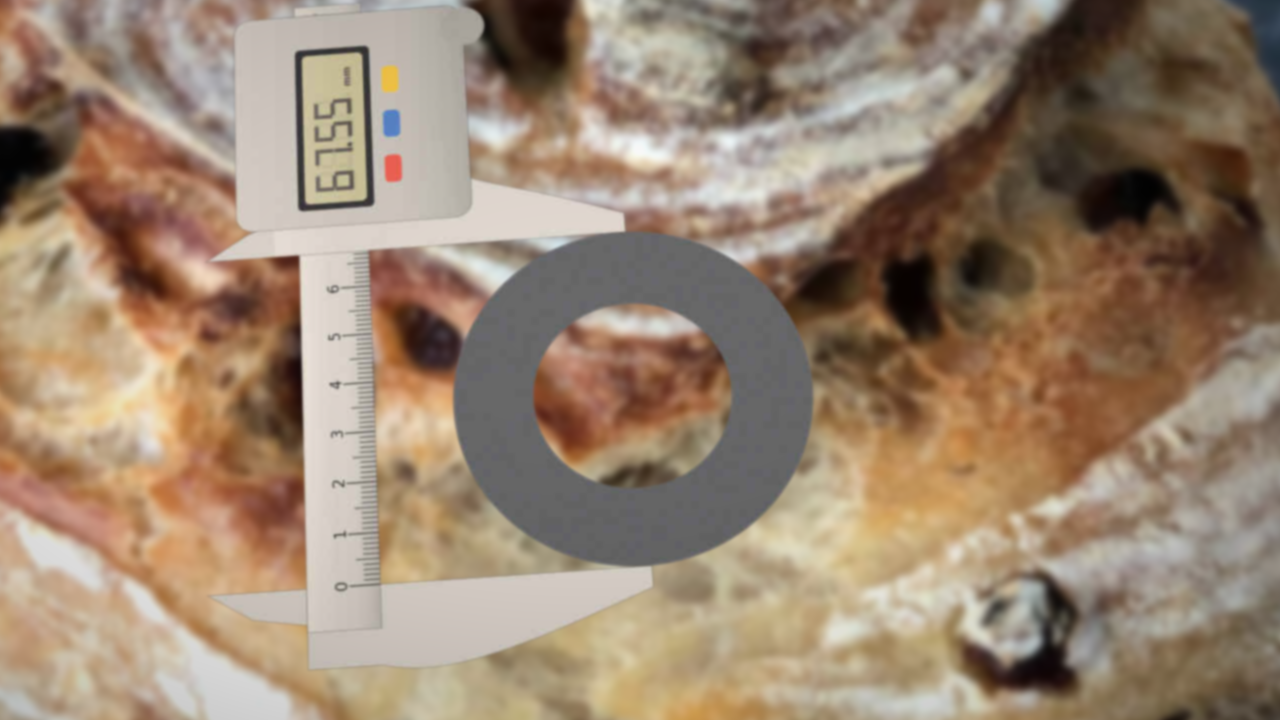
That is **67.55** mm
